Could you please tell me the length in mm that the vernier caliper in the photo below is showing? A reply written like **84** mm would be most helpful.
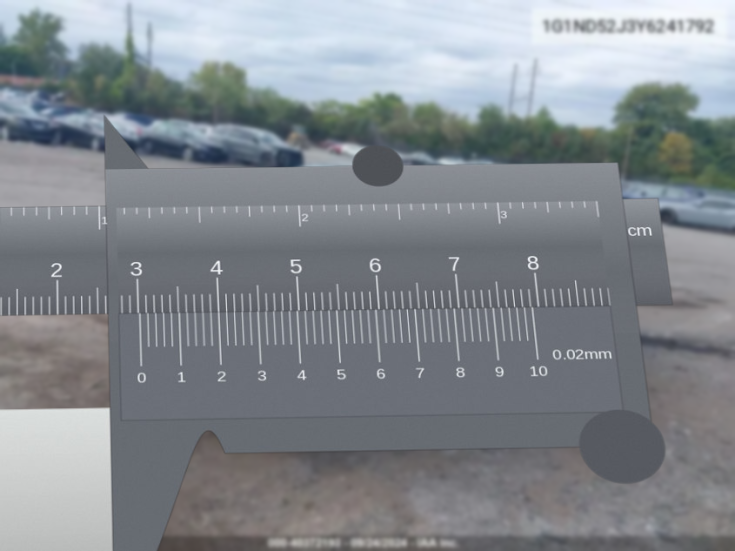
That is **30.2** mm
